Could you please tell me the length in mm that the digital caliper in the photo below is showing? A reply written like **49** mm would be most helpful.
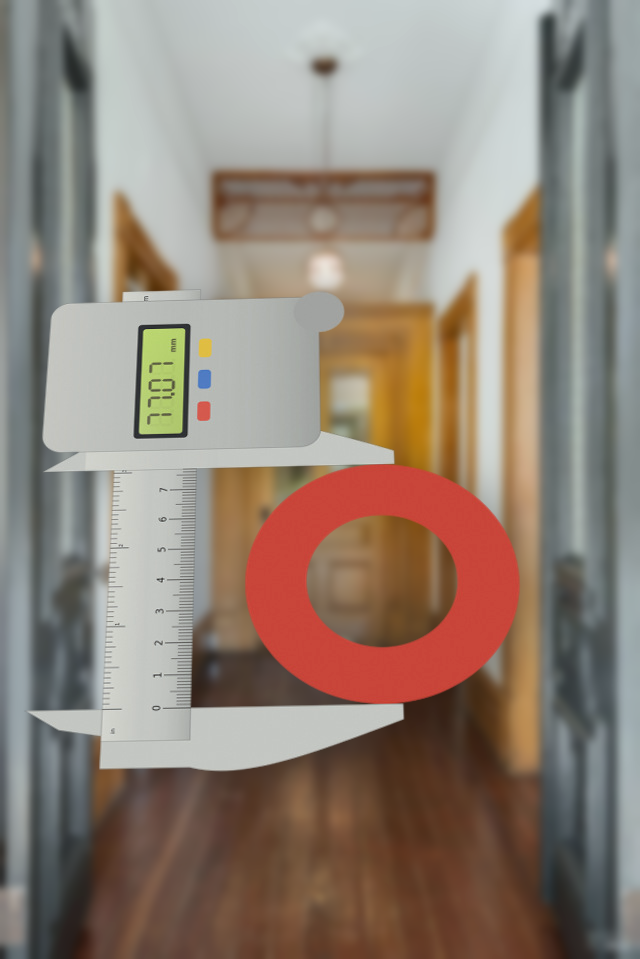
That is **77.07** mm
